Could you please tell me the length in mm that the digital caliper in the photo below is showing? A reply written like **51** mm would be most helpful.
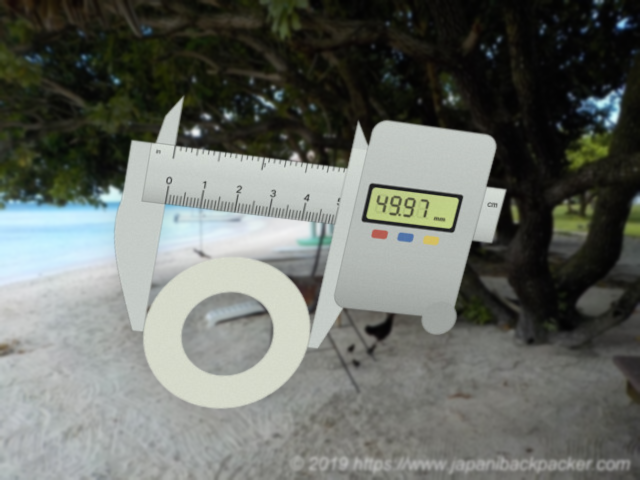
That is **49.97** mm
